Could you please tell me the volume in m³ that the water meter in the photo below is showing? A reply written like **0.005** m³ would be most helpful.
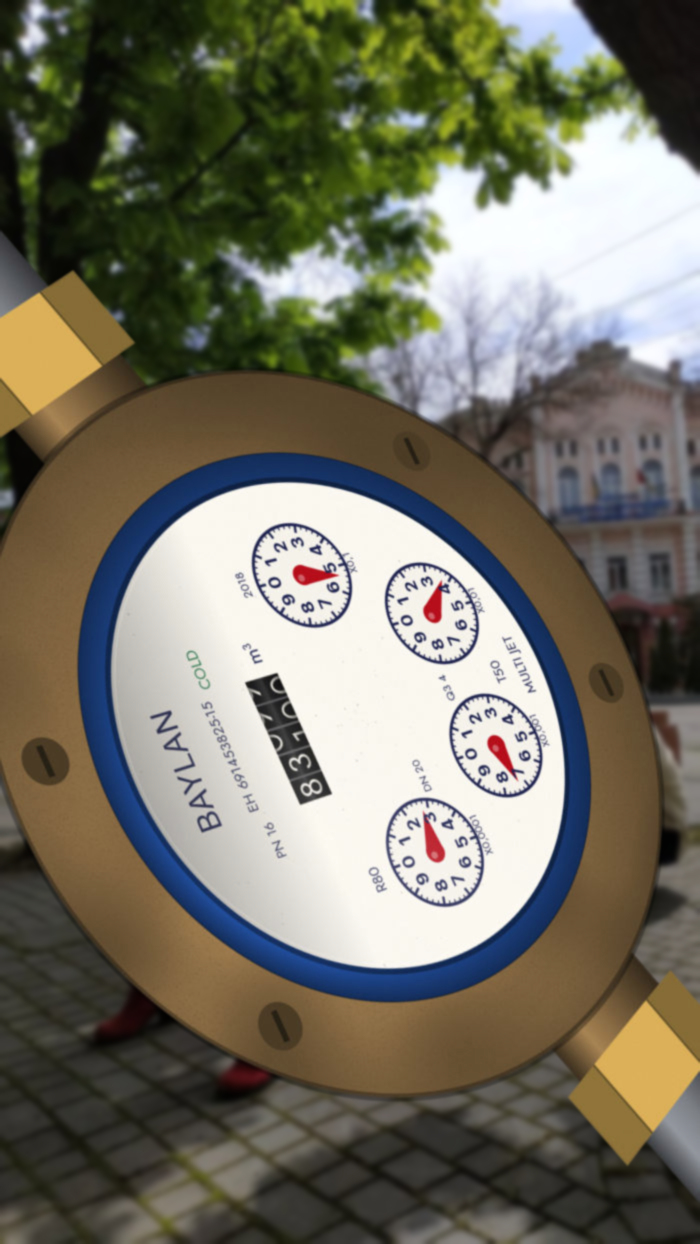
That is **83099.5372** m³
